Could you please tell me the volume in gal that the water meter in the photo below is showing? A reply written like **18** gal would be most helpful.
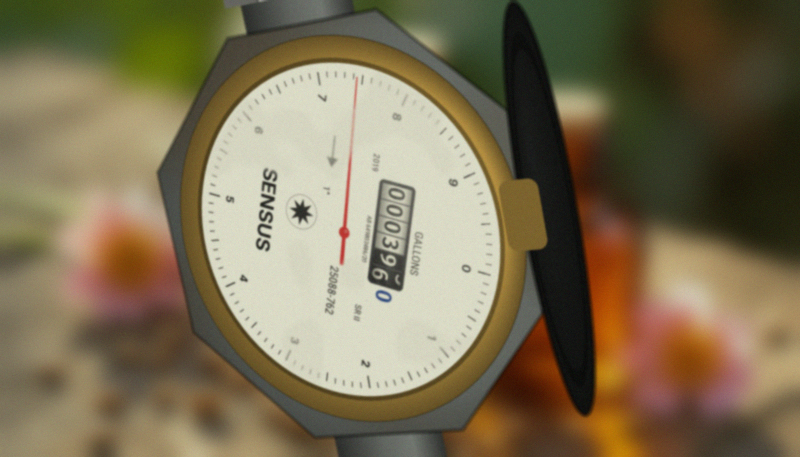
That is **3957.4** gal
